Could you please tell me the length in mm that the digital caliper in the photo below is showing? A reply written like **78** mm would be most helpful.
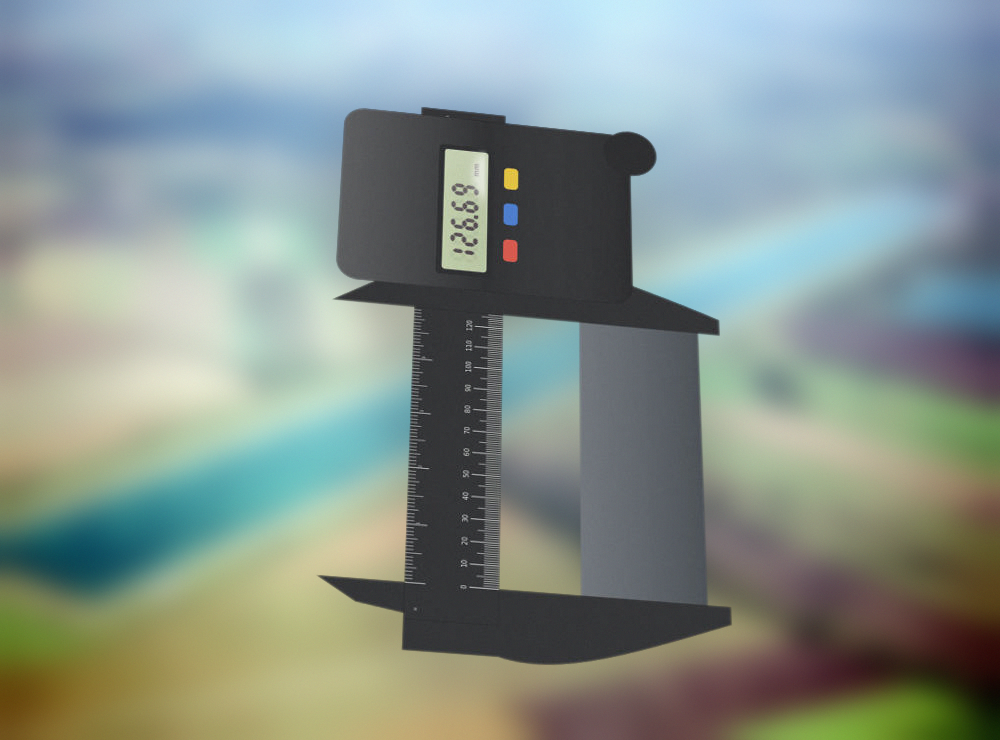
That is **126.69** mm
